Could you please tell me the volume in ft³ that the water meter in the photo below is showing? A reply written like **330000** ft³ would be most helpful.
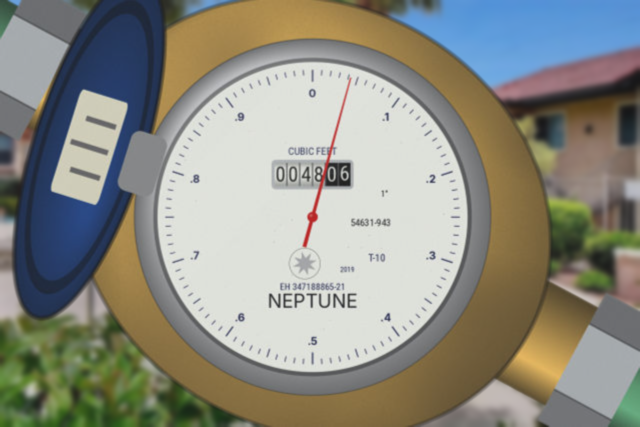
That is **4806.04** ft³
